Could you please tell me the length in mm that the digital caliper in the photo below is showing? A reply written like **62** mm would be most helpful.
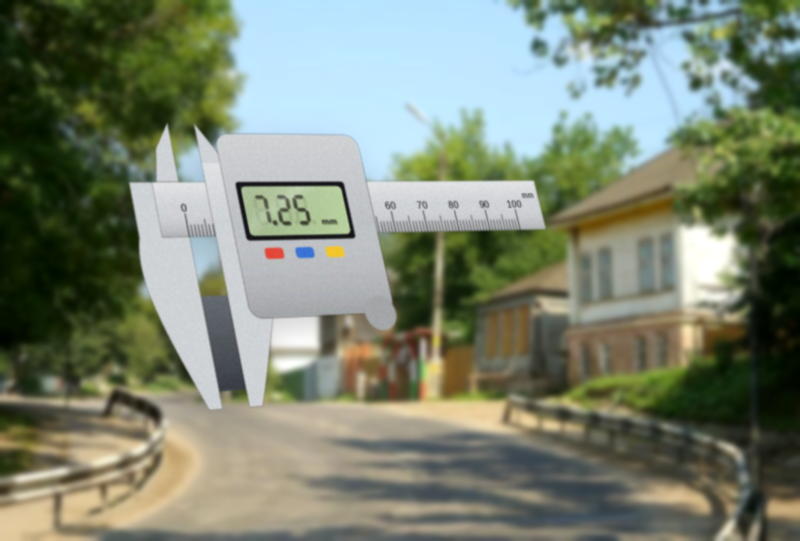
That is **7.25** mm
